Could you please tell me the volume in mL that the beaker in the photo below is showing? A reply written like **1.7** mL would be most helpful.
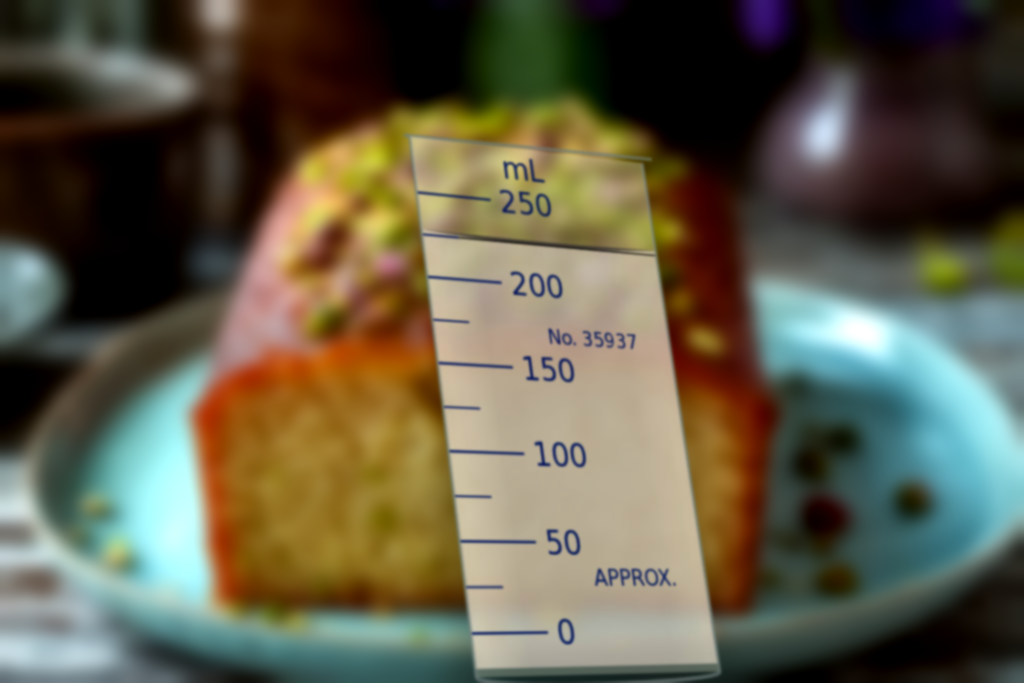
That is **225** mL
